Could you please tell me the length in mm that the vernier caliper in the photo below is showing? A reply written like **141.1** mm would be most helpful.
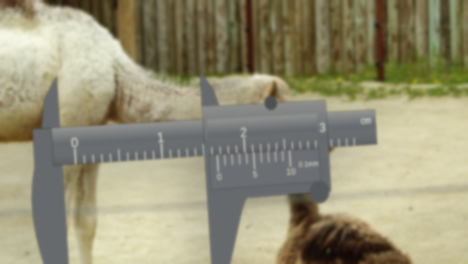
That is **16.6** mm
